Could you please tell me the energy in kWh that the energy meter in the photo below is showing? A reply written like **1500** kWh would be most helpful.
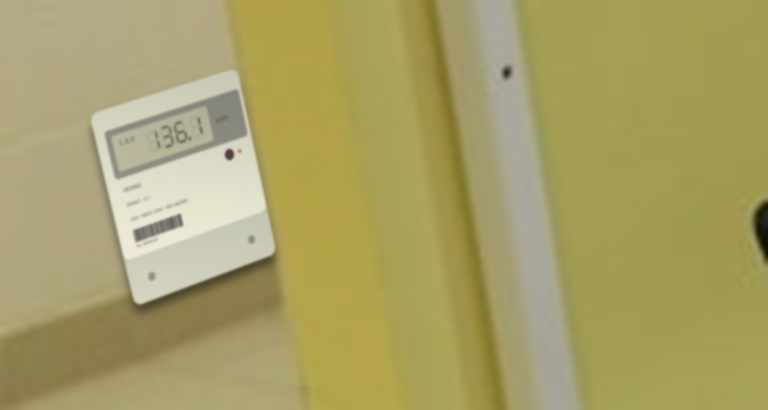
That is **136.1** kWh
